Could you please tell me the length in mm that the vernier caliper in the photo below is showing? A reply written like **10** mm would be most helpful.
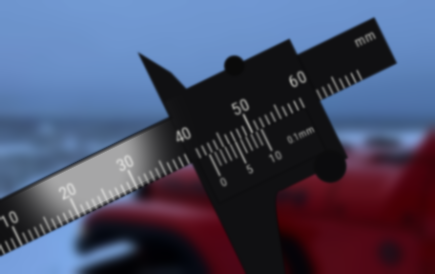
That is **42.5** mm
